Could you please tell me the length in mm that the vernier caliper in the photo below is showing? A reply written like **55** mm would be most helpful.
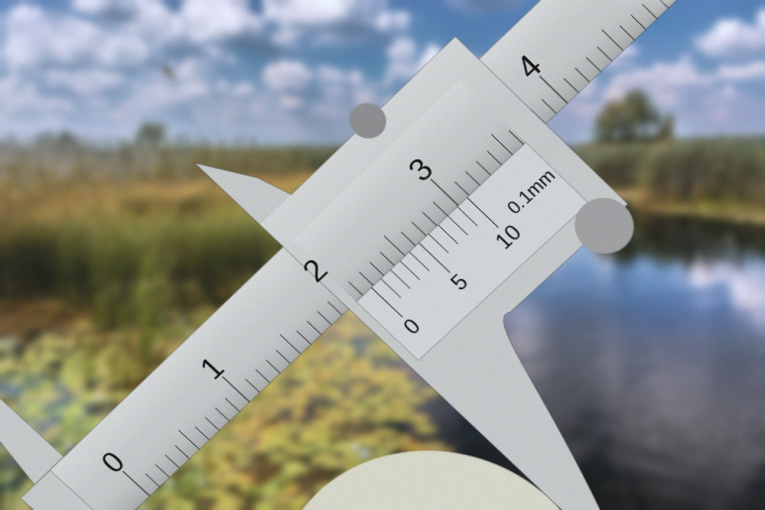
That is **21.8** mm
